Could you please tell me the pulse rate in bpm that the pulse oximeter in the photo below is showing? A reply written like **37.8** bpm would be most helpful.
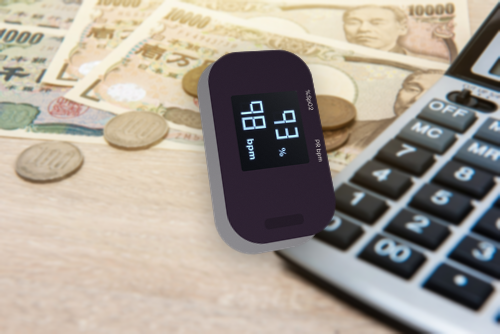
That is **98** bpm
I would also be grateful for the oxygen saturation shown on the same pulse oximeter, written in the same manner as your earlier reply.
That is **93** %
